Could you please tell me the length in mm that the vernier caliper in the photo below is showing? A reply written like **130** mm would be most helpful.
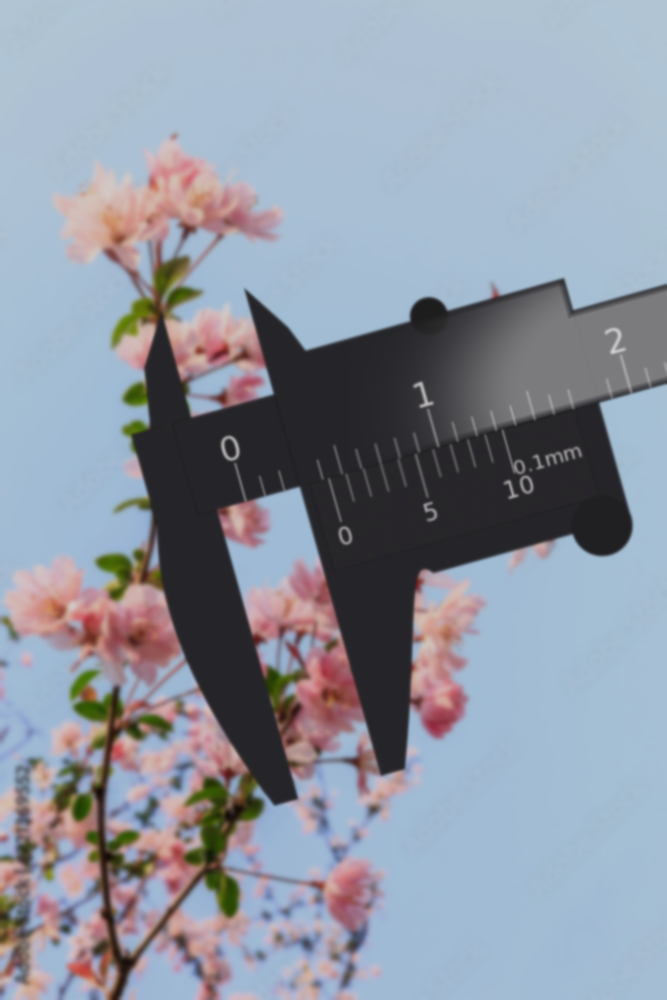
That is **4.3** mm
